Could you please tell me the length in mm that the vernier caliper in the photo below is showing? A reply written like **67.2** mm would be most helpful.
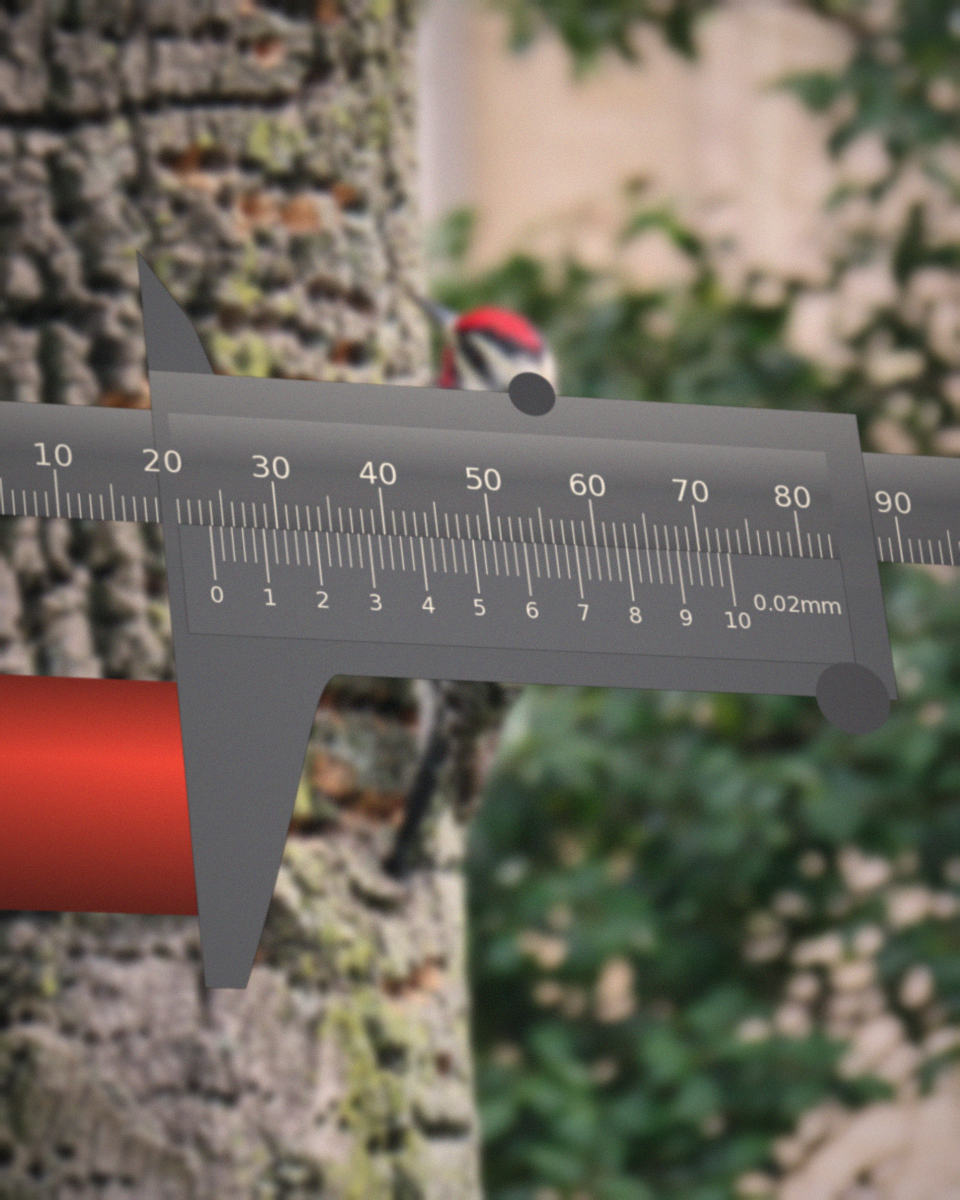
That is **23.8** mm
